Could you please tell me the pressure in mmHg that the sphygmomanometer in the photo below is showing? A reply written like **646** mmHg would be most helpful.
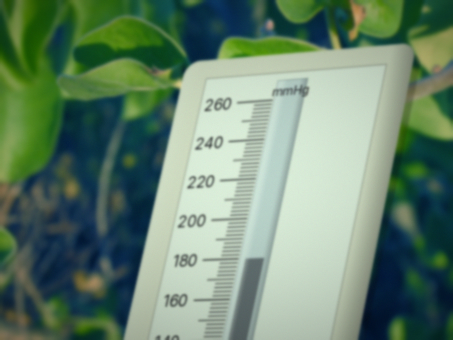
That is **180** mmHg
